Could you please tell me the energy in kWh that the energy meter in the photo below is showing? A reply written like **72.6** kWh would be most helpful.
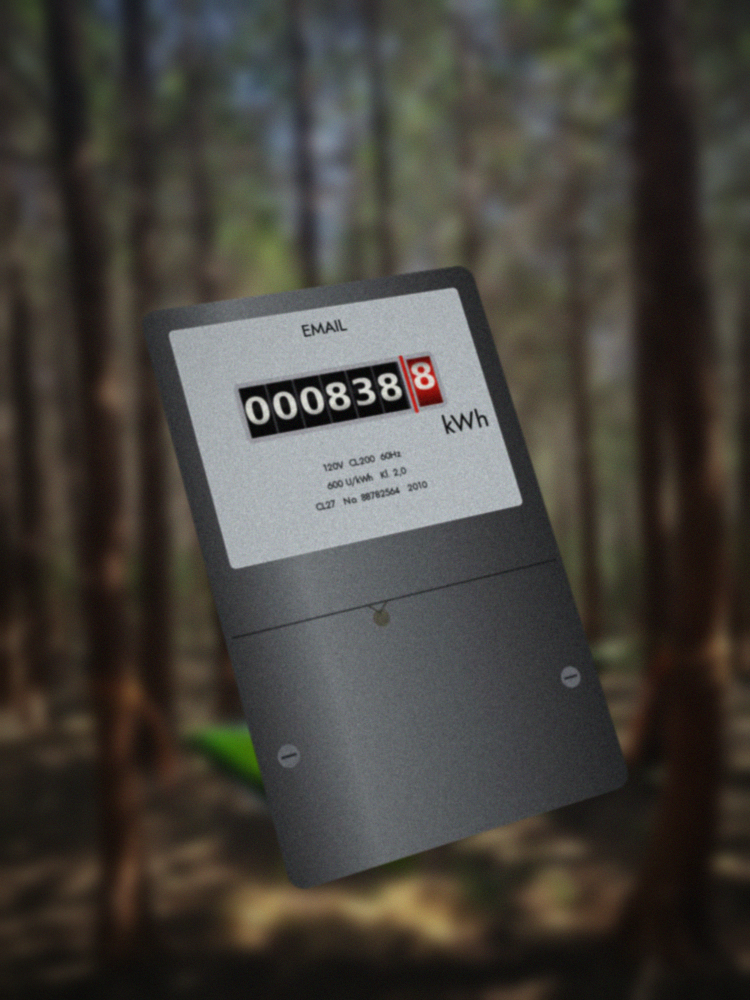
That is **838.8** kWh
